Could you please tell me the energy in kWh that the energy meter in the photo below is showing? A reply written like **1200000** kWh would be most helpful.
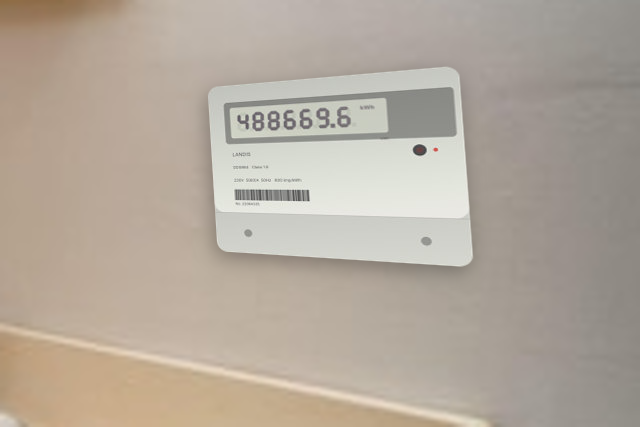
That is **488669.6** kWh
